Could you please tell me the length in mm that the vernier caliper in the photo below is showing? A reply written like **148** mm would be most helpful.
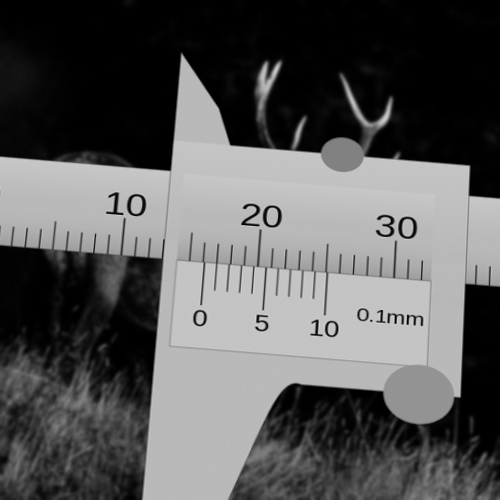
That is **16.1** mm
